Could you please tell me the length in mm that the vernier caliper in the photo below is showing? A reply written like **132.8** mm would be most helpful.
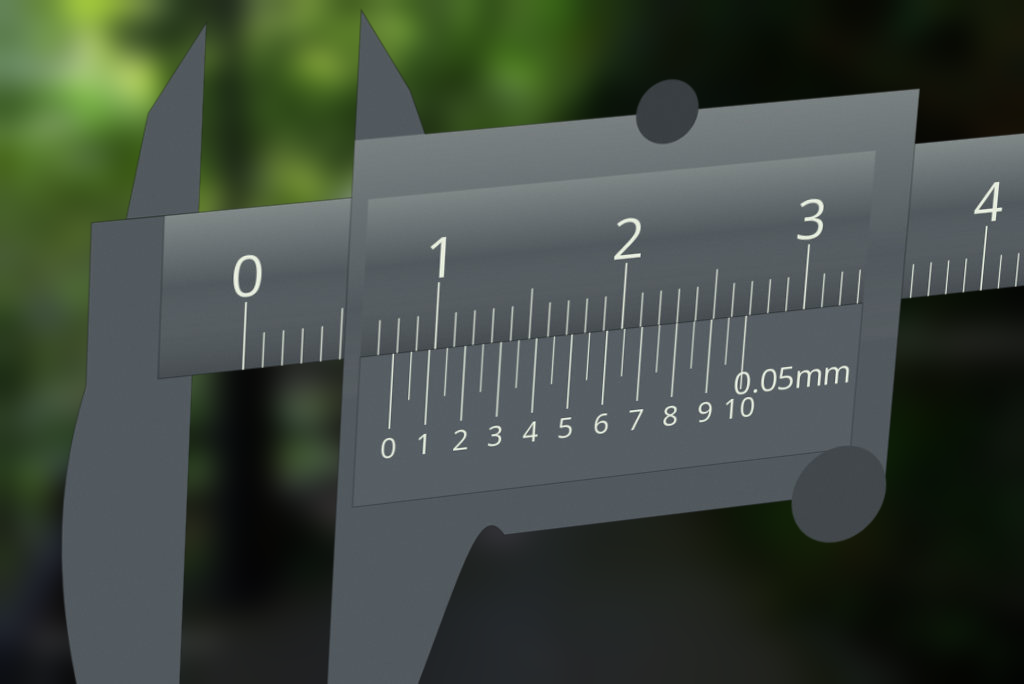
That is **7.8** mm
